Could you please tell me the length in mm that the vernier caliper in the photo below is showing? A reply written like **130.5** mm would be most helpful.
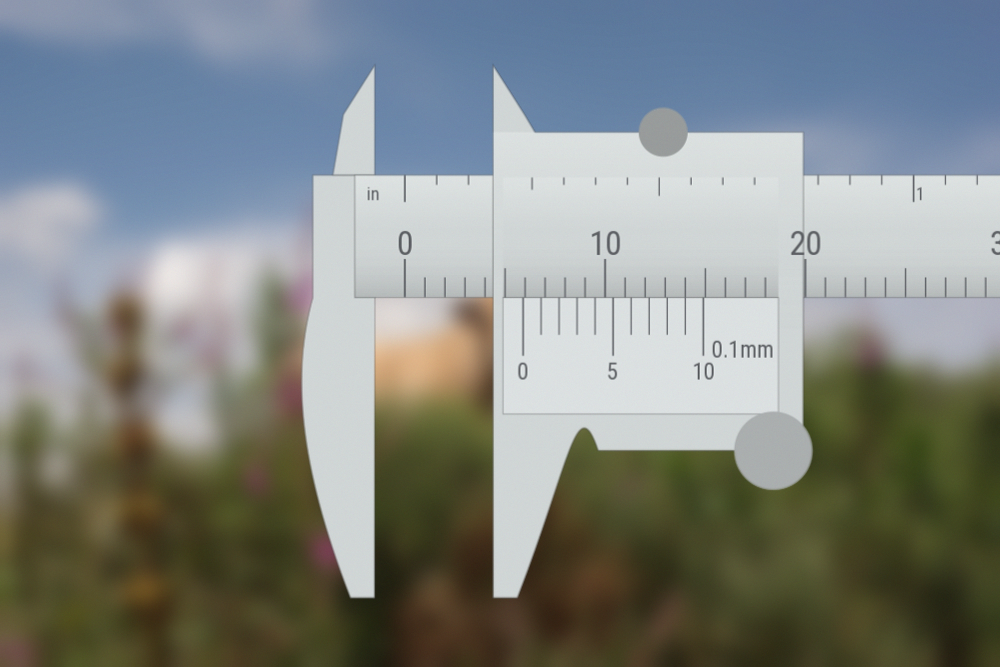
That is **5.9** mm
